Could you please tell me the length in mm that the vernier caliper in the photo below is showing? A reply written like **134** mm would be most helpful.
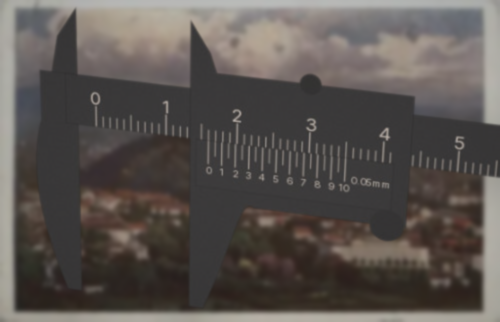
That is **16.0** mm
